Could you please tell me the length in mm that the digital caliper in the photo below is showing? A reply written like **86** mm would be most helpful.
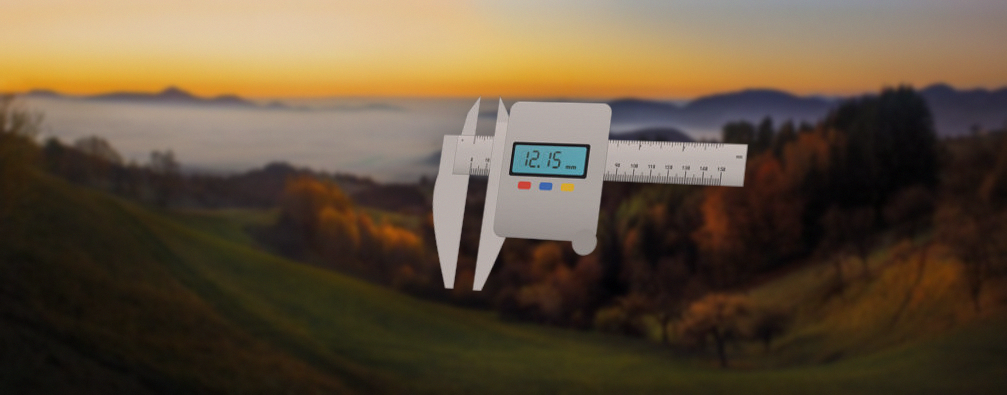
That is **12.15** mm
